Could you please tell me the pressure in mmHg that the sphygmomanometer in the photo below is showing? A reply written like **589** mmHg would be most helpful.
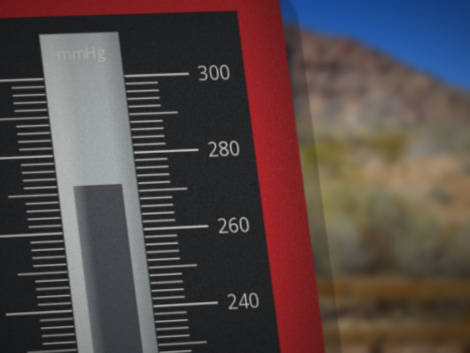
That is **272** mmHg
